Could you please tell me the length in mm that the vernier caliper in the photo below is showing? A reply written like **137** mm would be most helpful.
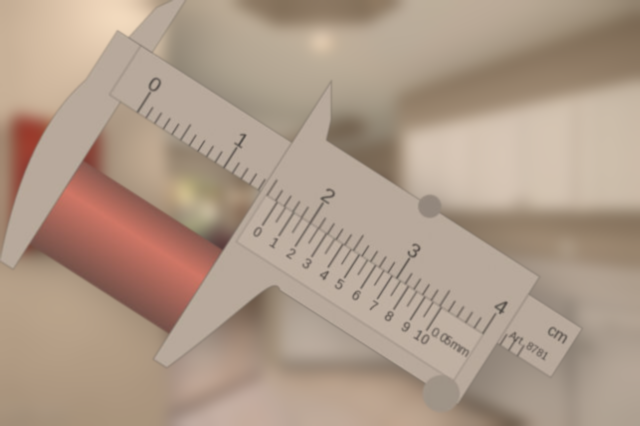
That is **16.2** mm
